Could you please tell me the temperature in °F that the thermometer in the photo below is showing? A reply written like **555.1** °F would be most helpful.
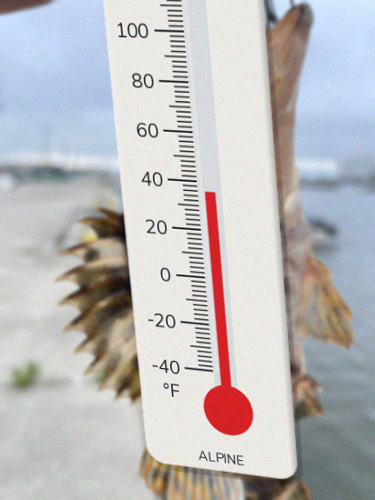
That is **36** °F
